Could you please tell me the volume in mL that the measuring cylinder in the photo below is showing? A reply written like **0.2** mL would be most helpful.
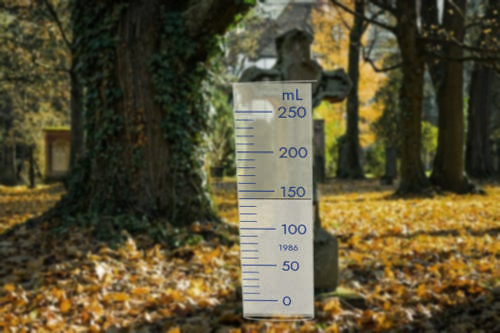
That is **140** mL
